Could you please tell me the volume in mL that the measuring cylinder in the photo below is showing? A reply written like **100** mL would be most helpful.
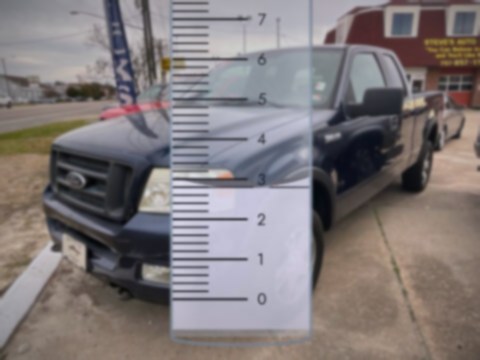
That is **2.8** mL
